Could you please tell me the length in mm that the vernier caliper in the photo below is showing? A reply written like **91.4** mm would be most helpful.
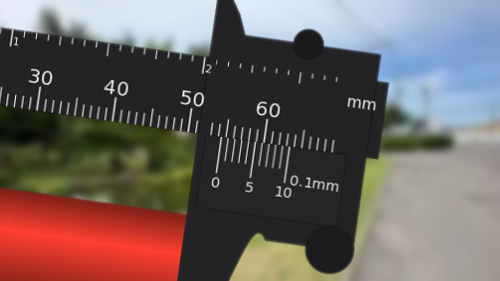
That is **54.4** mm
